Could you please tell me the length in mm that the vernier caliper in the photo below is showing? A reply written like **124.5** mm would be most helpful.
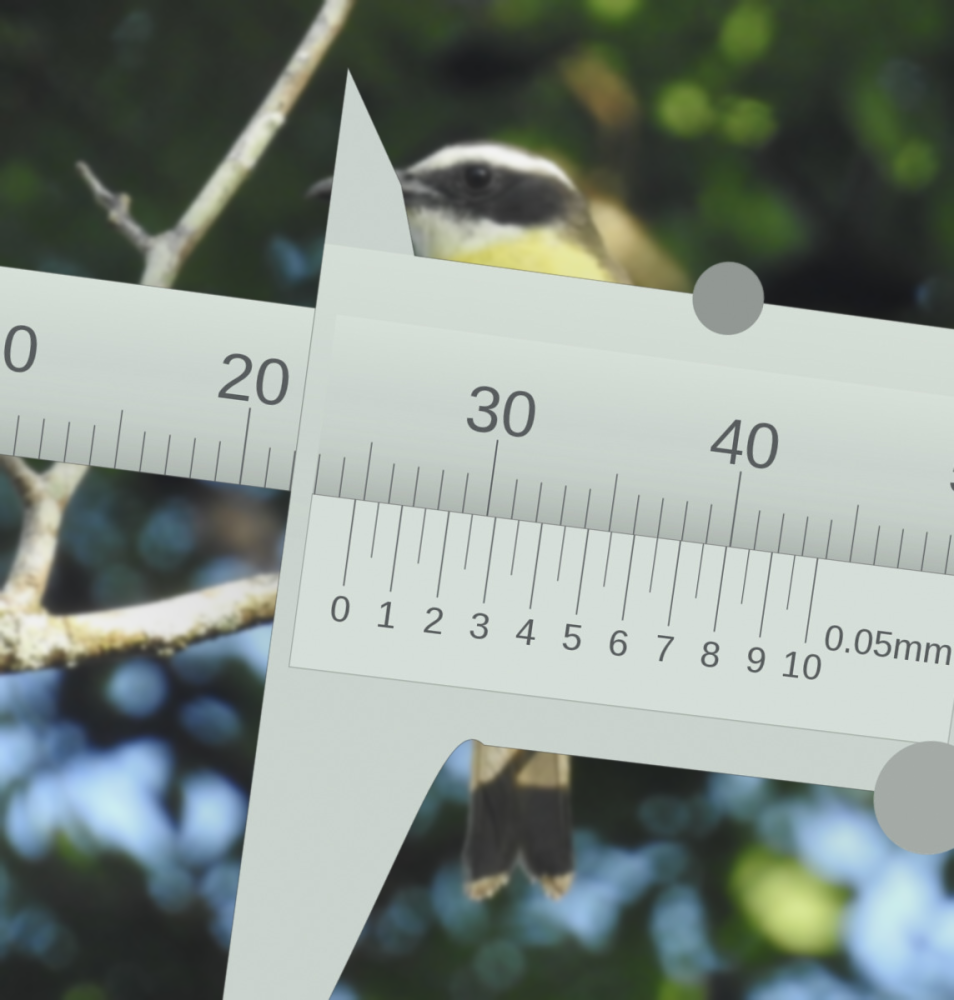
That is **24.65** mm
